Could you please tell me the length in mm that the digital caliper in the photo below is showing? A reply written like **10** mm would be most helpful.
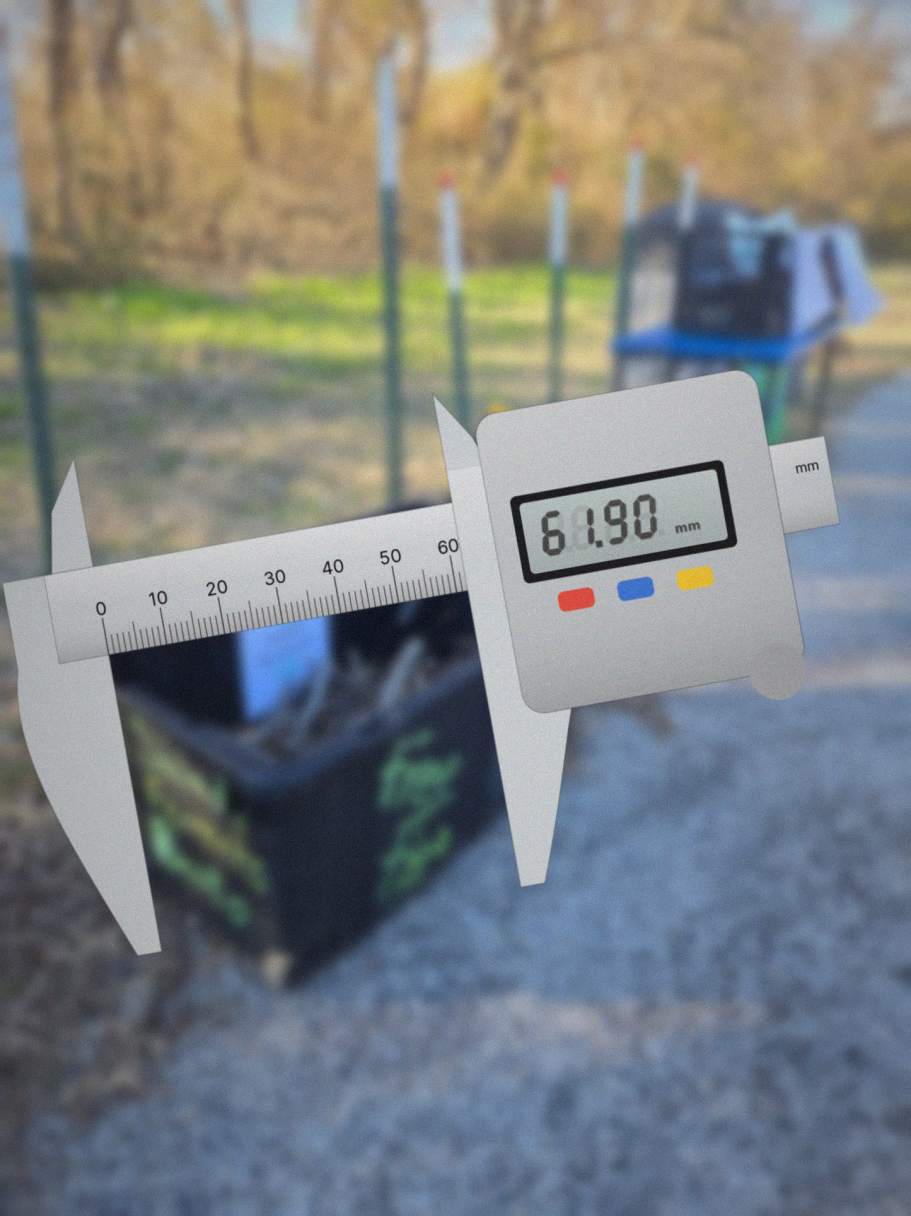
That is **61.90** mm
